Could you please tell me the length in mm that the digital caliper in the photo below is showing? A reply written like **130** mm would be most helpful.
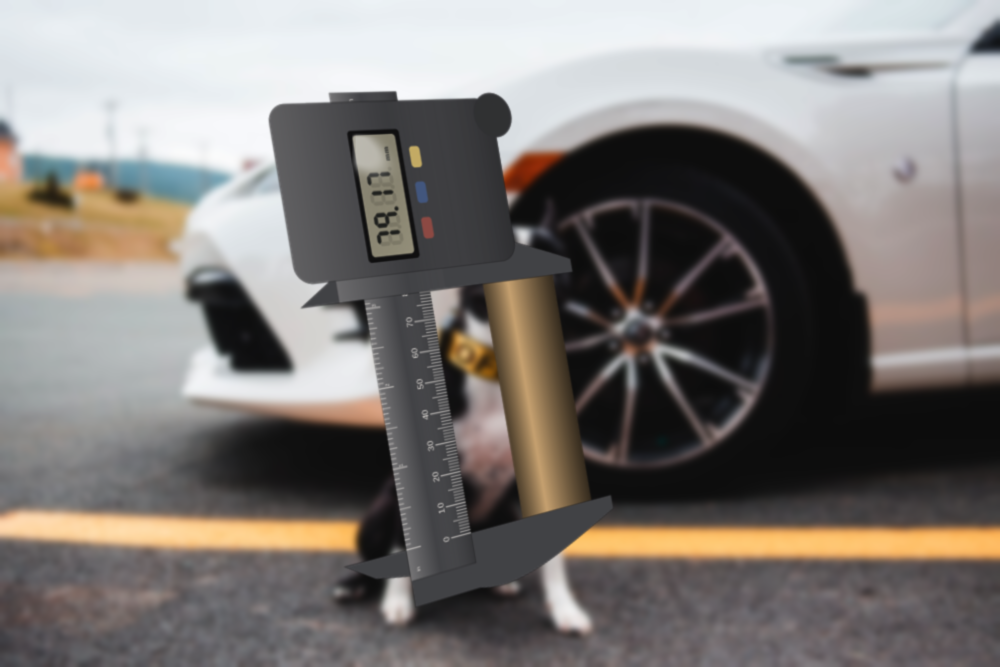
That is **79.17** mm
